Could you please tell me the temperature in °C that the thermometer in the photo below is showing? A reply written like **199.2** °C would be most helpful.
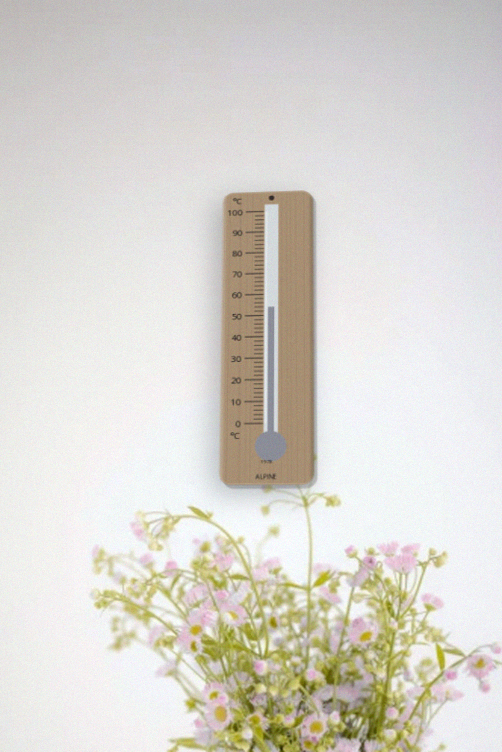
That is **54** °C
